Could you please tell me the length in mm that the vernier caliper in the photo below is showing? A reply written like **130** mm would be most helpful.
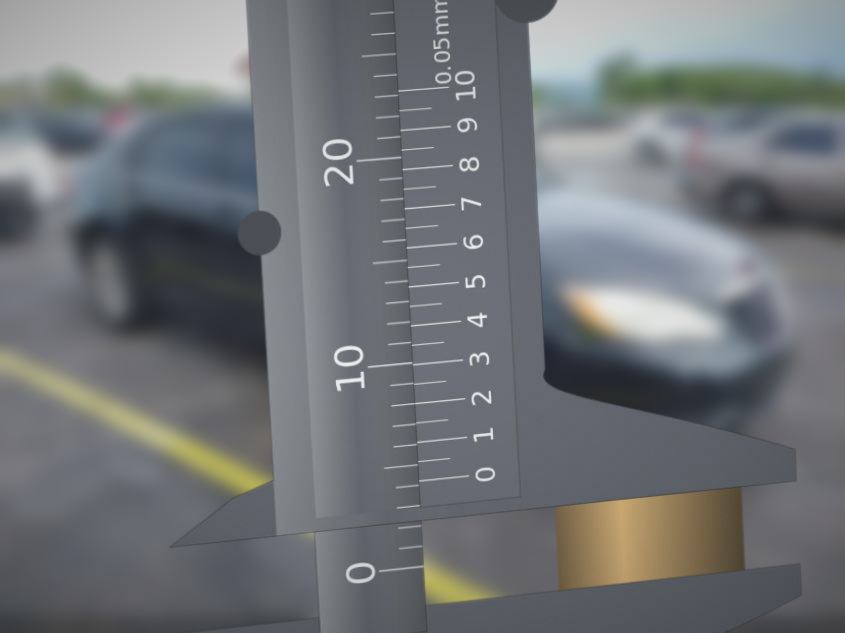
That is **4.2** mm
